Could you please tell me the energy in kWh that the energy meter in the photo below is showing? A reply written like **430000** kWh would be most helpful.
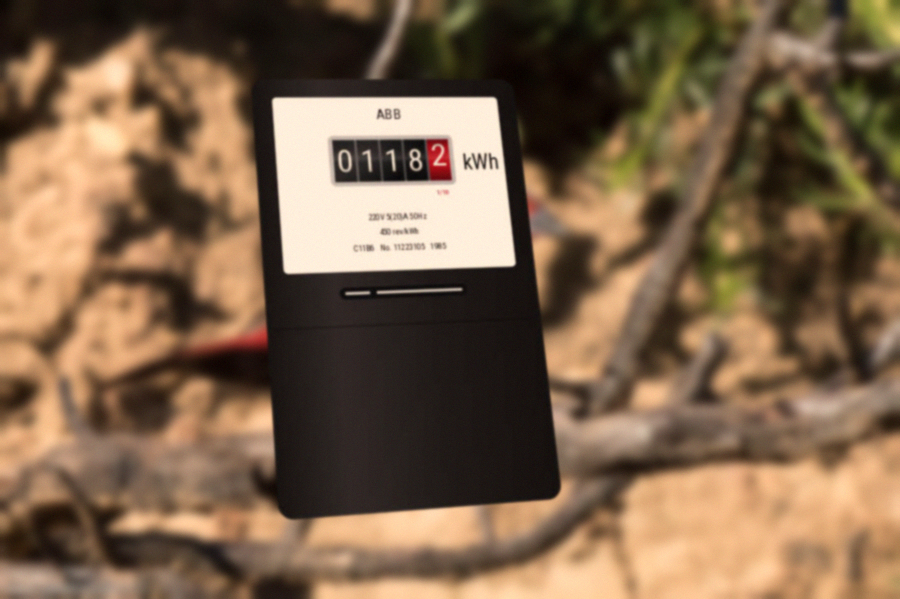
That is **118.2** kWh
